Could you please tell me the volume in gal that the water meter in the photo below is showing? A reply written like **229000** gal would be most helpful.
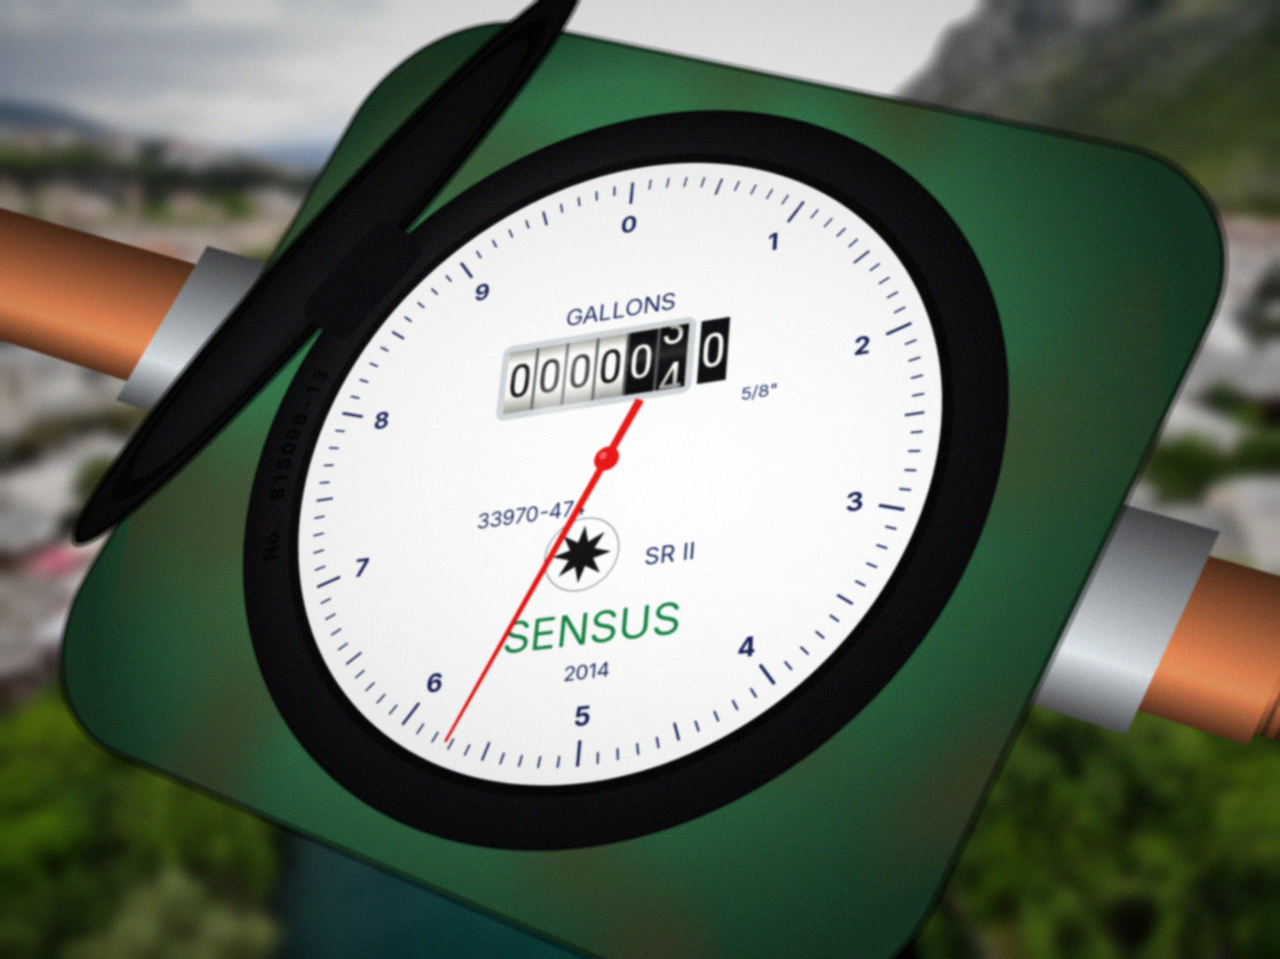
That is **35.7** gal
